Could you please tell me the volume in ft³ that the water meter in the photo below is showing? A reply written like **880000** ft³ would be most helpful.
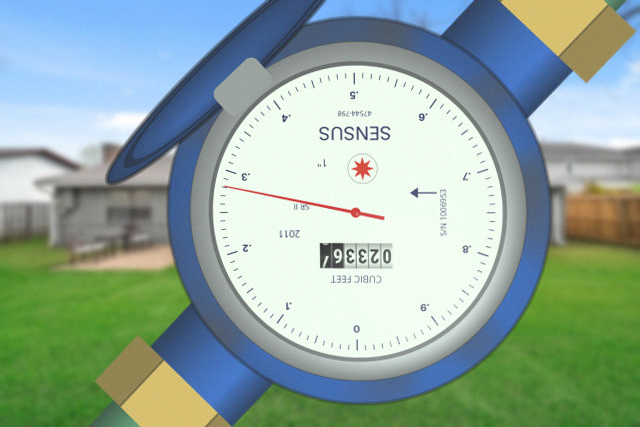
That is **23367.28** ft³
